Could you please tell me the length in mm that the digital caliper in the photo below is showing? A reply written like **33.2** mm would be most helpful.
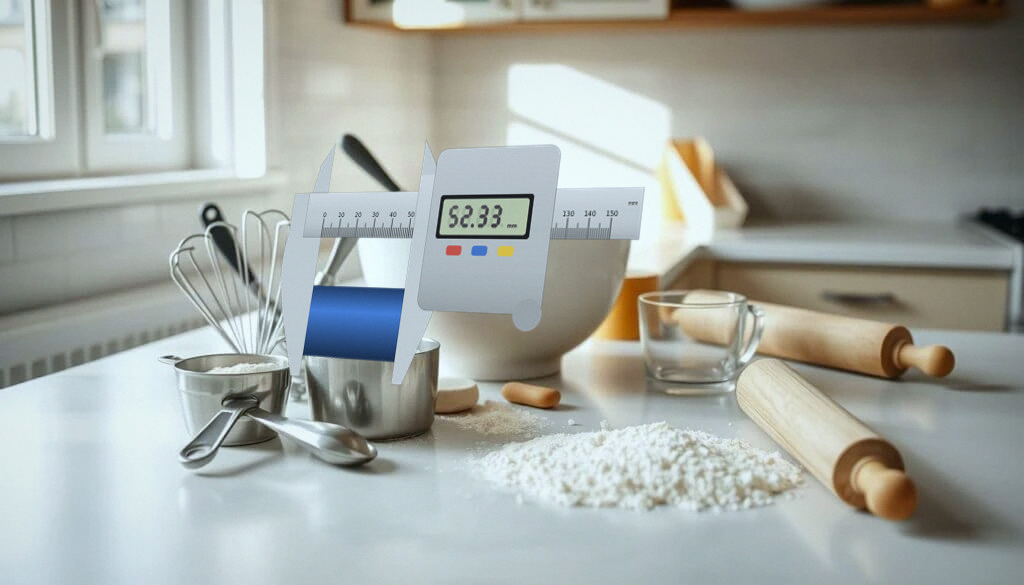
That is **52.33** mm
